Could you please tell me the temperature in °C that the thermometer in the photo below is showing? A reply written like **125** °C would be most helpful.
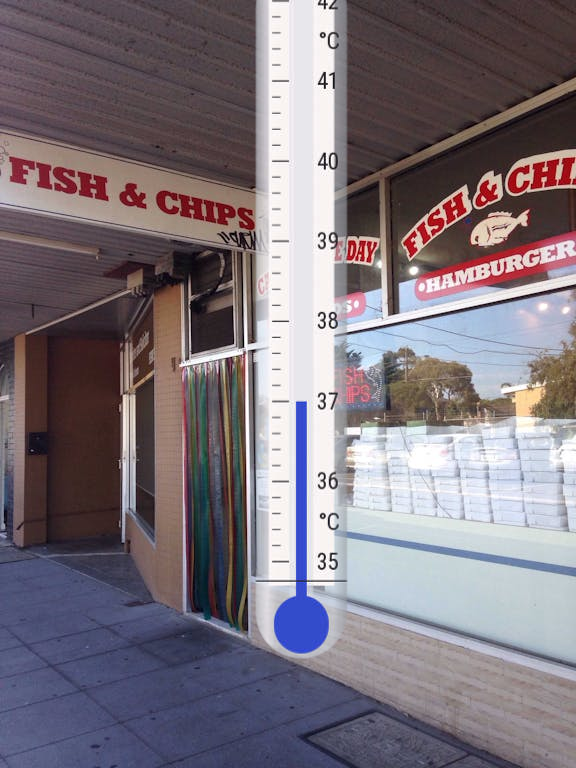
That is **37** °C
